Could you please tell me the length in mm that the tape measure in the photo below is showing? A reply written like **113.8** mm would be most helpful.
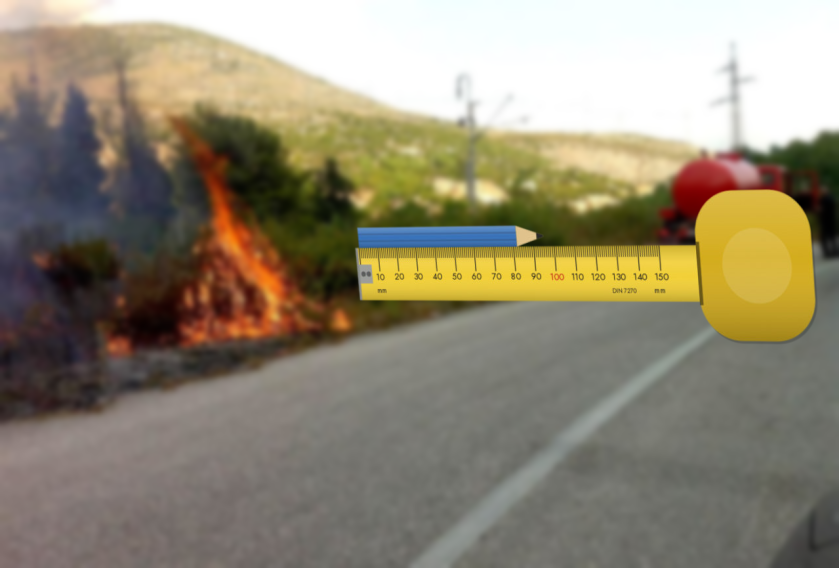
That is **95** mm
